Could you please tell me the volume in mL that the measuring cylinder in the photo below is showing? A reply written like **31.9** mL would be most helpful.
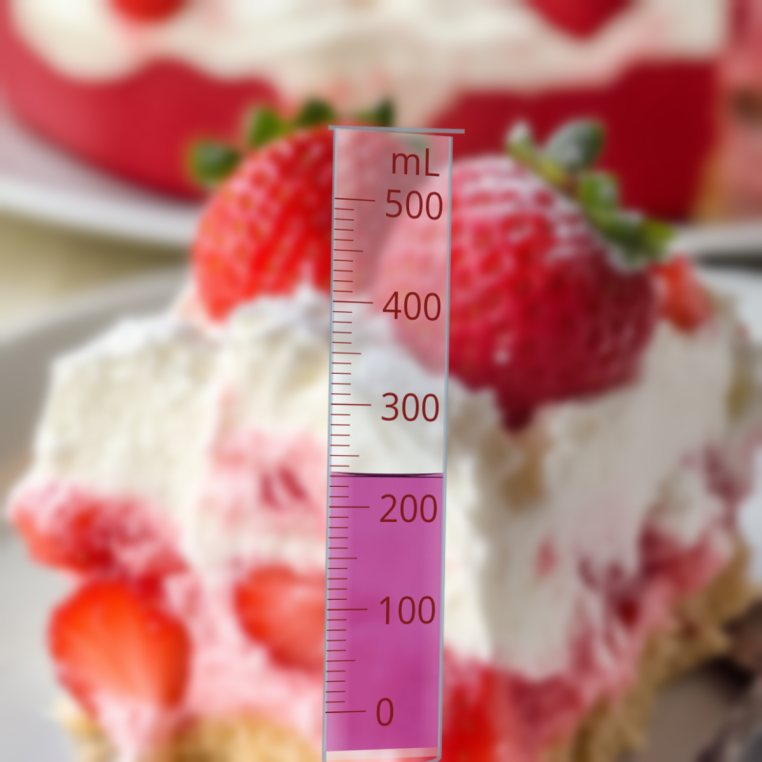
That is **230** mL
